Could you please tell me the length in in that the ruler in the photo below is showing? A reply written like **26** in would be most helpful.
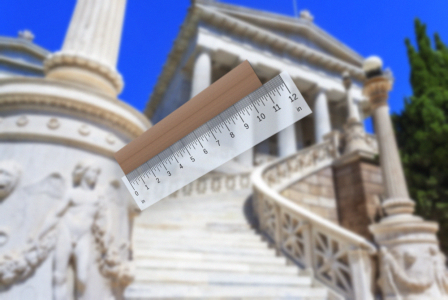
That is **11** in
